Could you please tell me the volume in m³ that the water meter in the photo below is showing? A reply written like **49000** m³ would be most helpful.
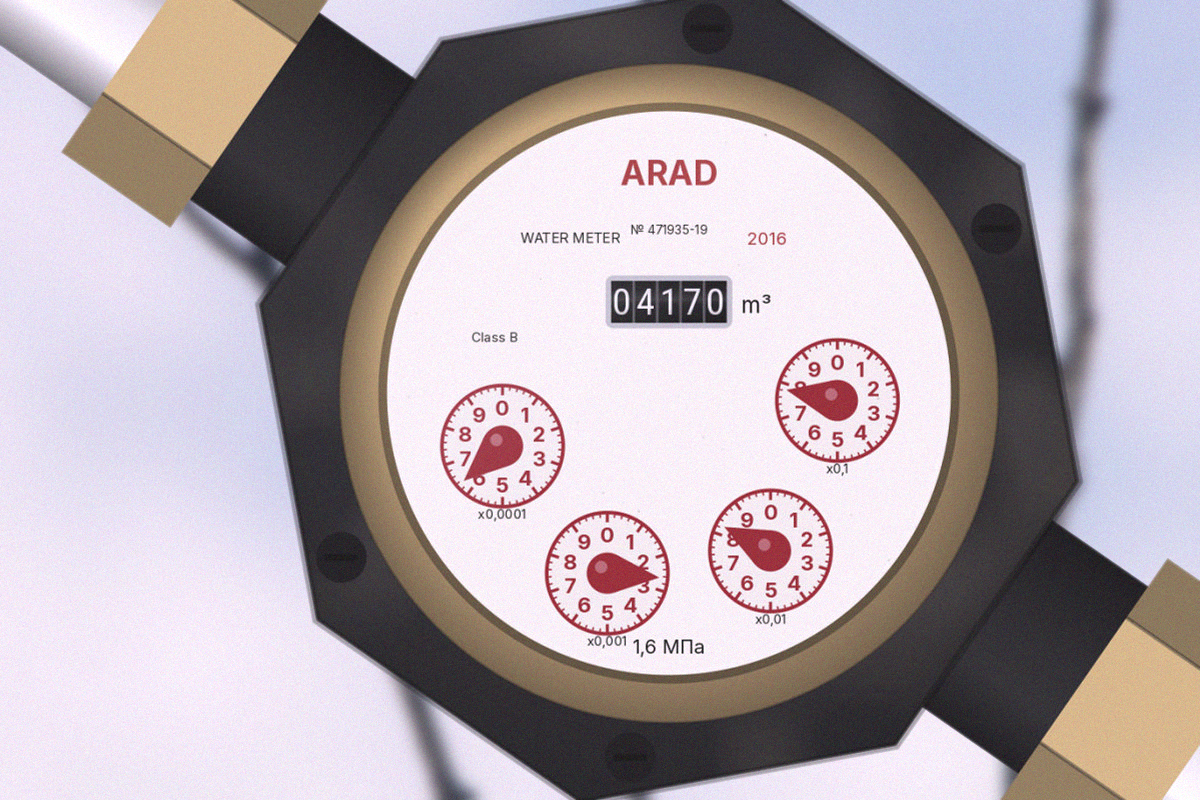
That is **4170.7826** m³
